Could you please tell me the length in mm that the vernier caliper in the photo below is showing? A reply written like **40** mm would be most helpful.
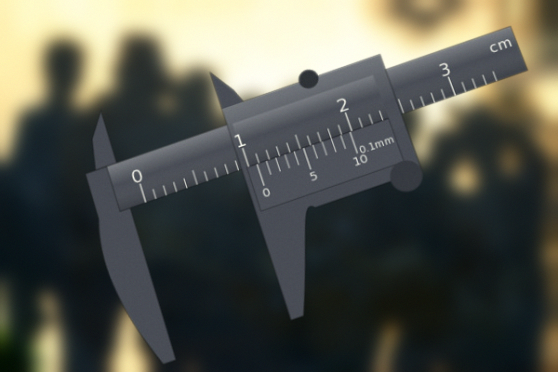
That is **10.8** mm
